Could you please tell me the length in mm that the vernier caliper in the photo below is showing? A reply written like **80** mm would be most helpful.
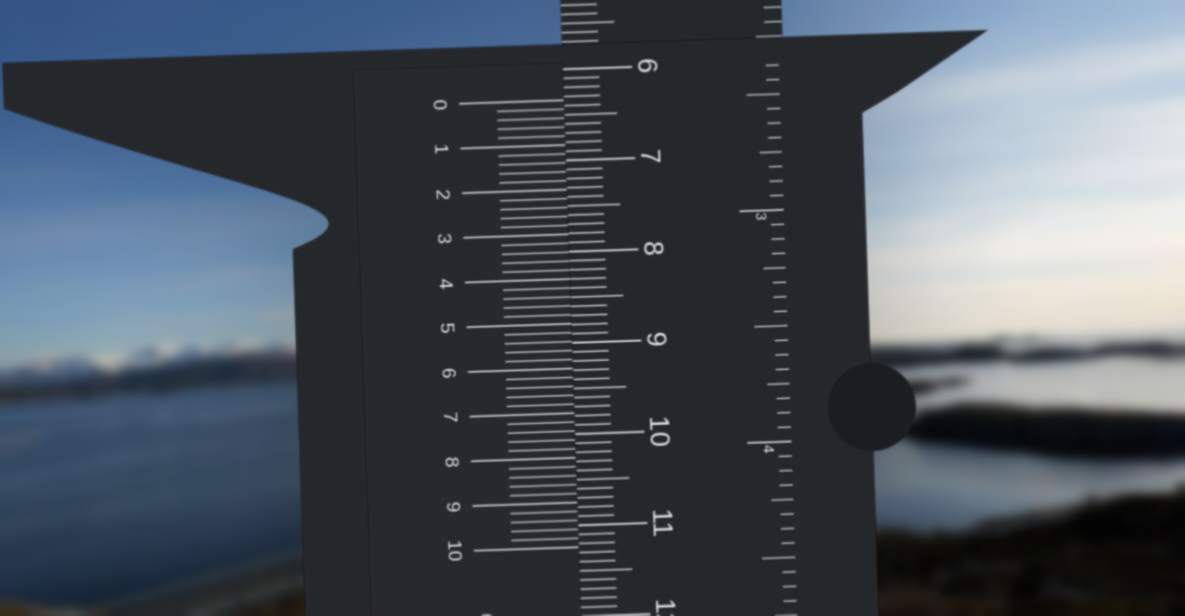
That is **63.4** mm
